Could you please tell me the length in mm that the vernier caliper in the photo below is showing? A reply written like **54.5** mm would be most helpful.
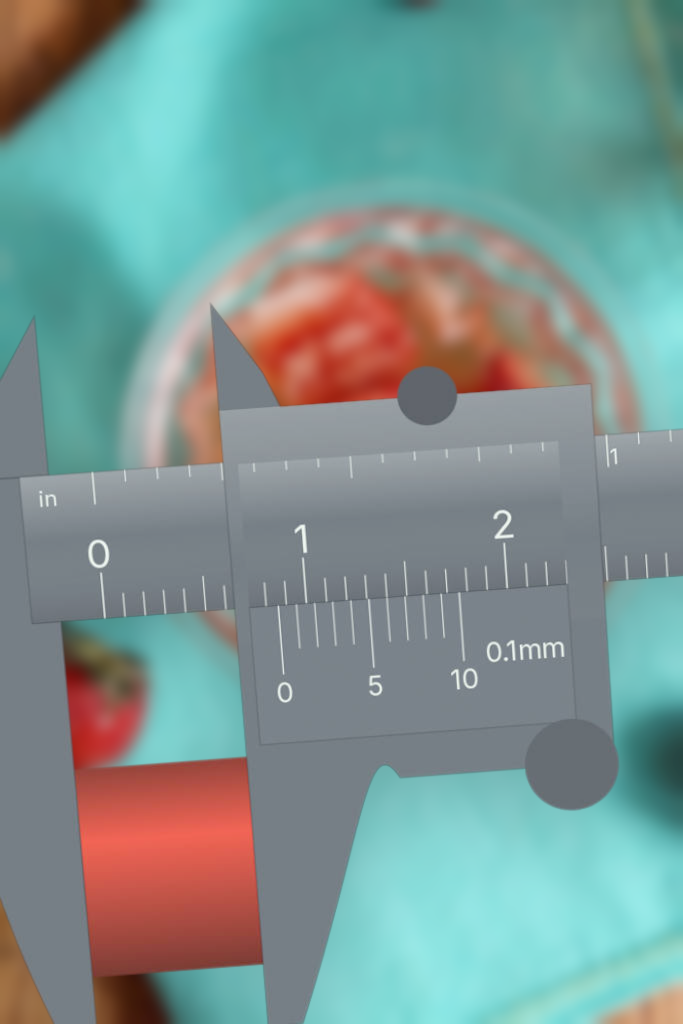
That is **8.6** mm
